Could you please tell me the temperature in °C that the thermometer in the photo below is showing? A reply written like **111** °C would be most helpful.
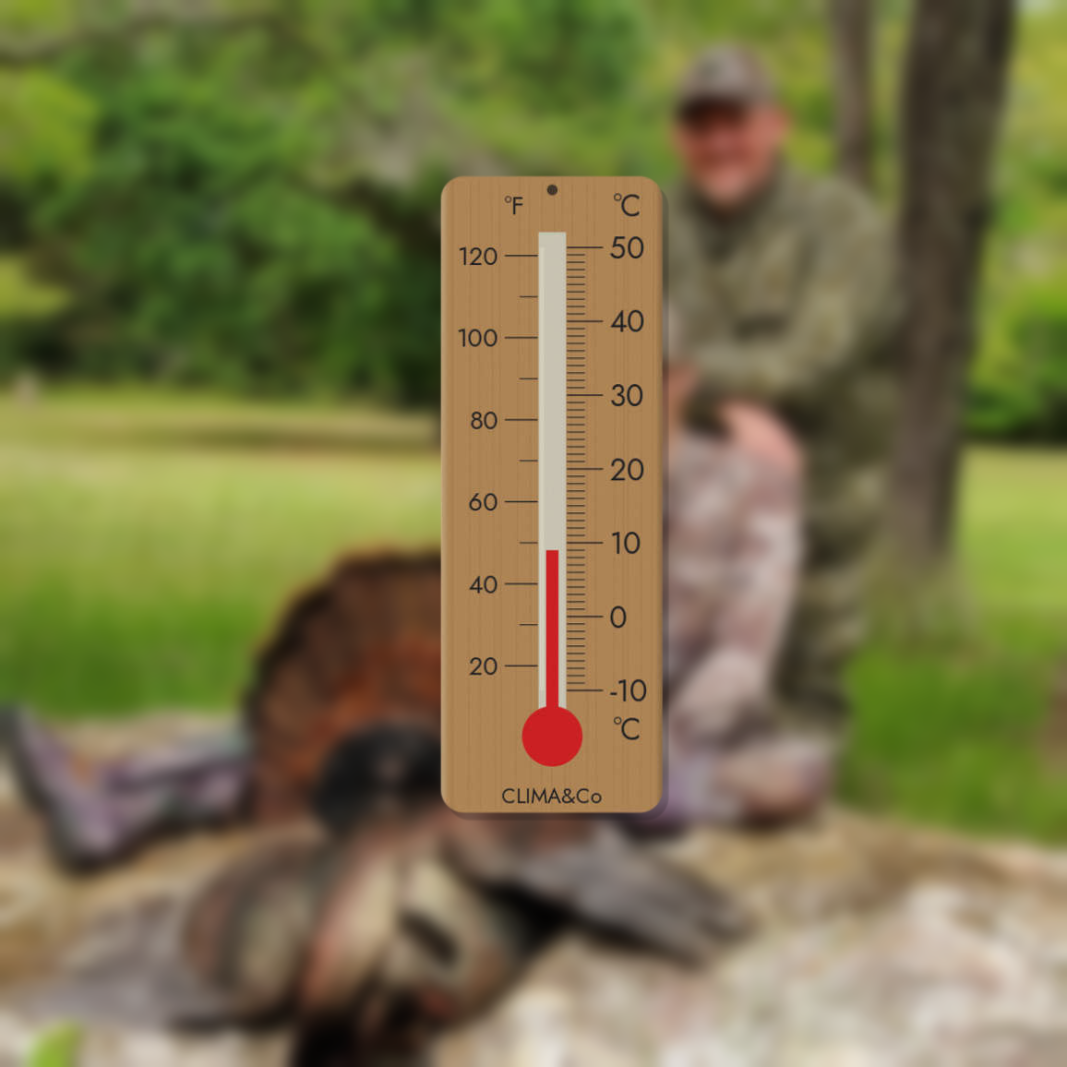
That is **9** °C
